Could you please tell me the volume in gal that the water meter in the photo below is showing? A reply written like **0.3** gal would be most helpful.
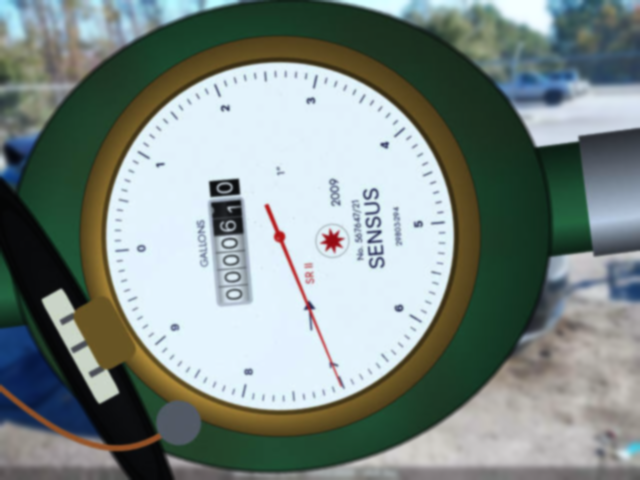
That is **607.0** gal
